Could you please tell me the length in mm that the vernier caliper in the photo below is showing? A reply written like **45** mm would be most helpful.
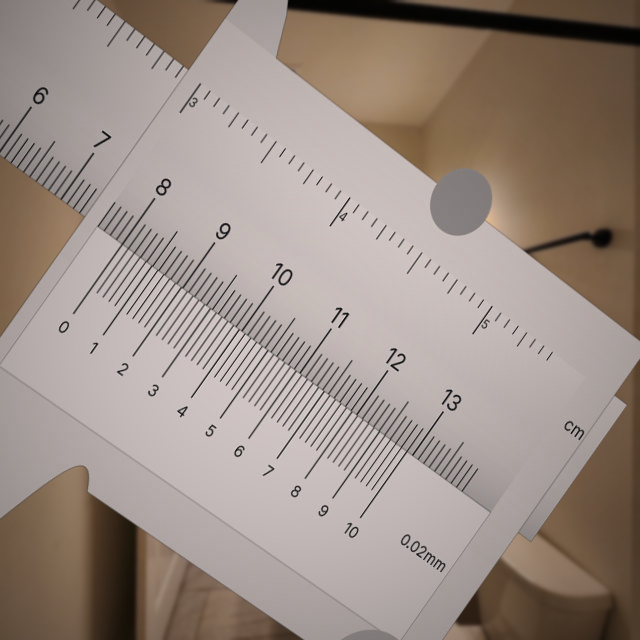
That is **80.0** mm
